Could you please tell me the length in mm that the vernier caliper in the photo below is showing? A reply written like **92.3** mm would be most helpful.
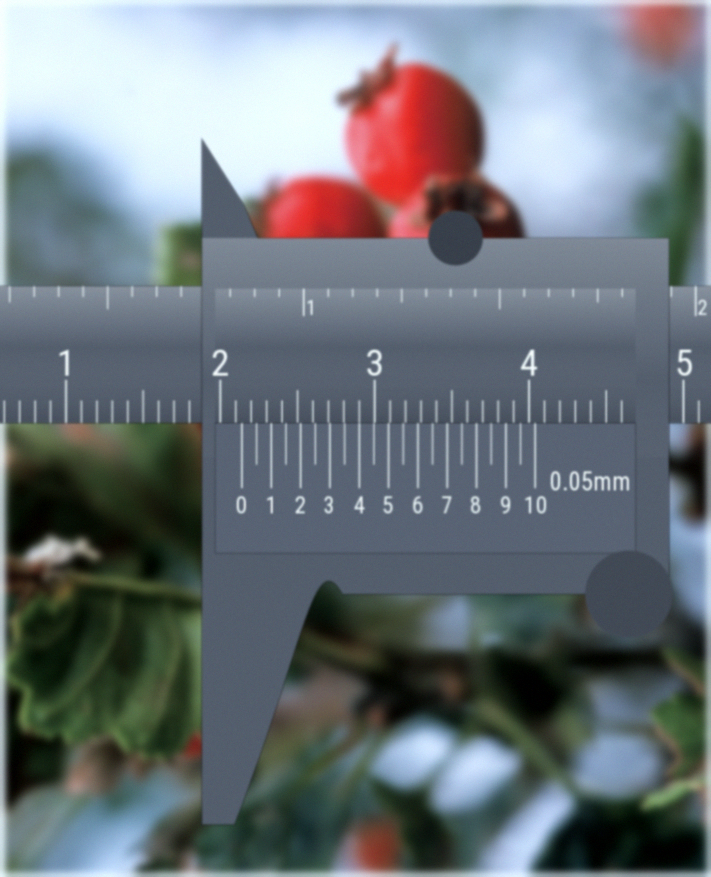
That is **21.4** mm
